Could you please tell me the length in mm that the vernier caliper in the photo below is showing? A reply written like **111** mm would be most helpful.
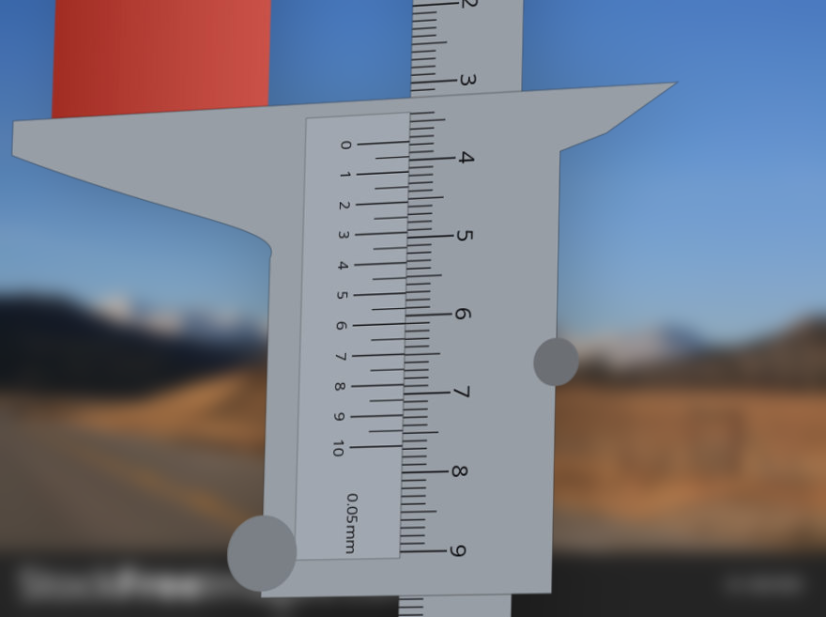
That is **37.6** mm
